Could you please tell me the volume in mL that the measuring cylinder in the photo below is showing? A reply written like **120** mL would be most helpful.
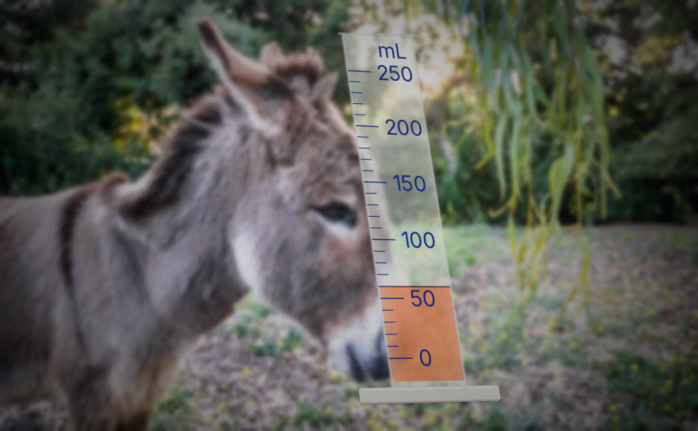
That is **60** mL
